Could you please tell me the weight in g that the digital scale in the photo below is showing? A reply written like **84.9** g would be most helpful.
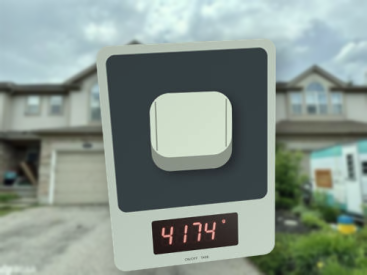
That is **4174** g
